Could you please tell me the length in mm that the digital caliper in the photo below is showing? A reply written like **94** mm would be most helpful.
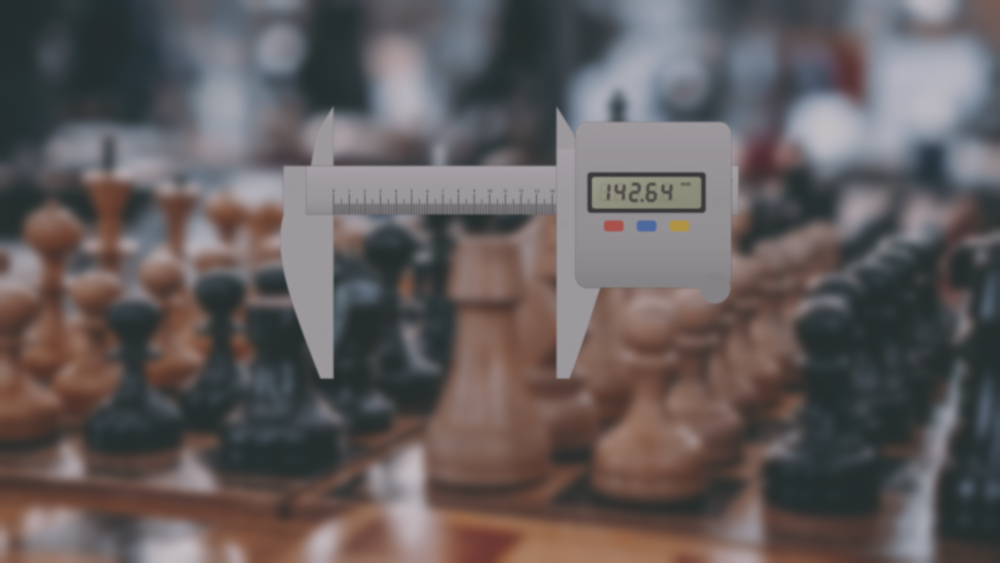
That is **142.64** mm
